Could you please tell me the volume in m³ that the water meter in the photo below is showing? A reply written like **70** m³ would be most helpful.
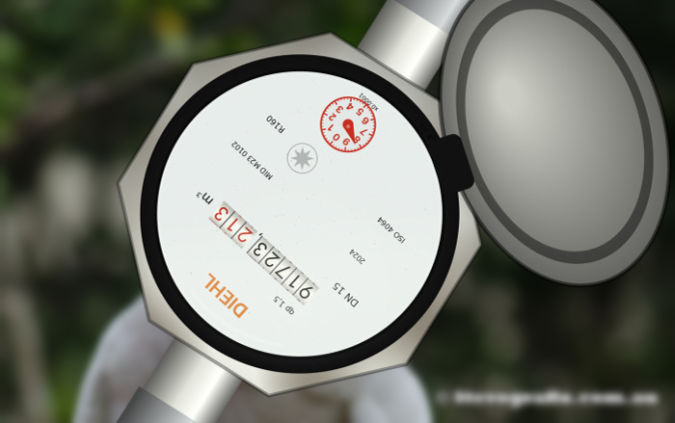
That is **91723.2138** m³
